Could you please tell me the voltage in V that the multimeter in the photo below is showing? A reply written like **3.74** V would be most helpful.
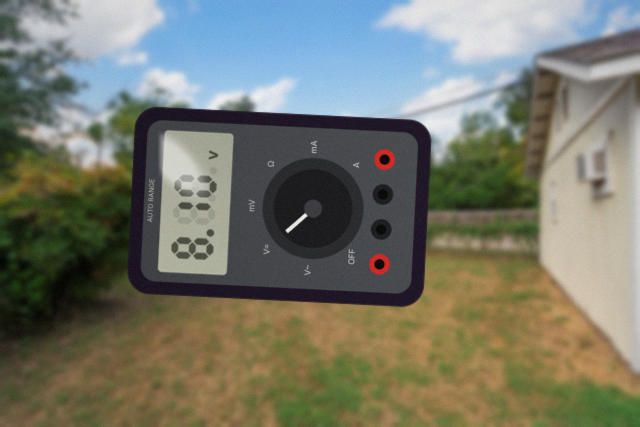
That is **8.10** V
